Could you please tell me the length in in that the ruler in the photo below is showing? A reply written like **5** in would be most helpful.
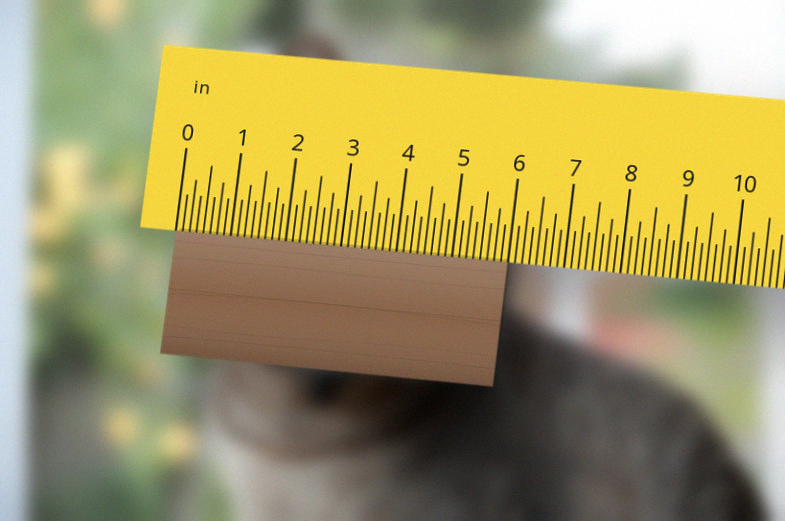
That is **6** in
